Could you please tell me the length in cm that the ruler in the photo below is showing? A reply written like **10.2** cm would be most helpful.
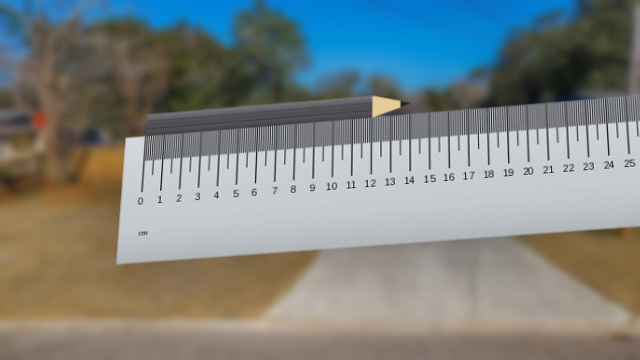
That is **14** cm
